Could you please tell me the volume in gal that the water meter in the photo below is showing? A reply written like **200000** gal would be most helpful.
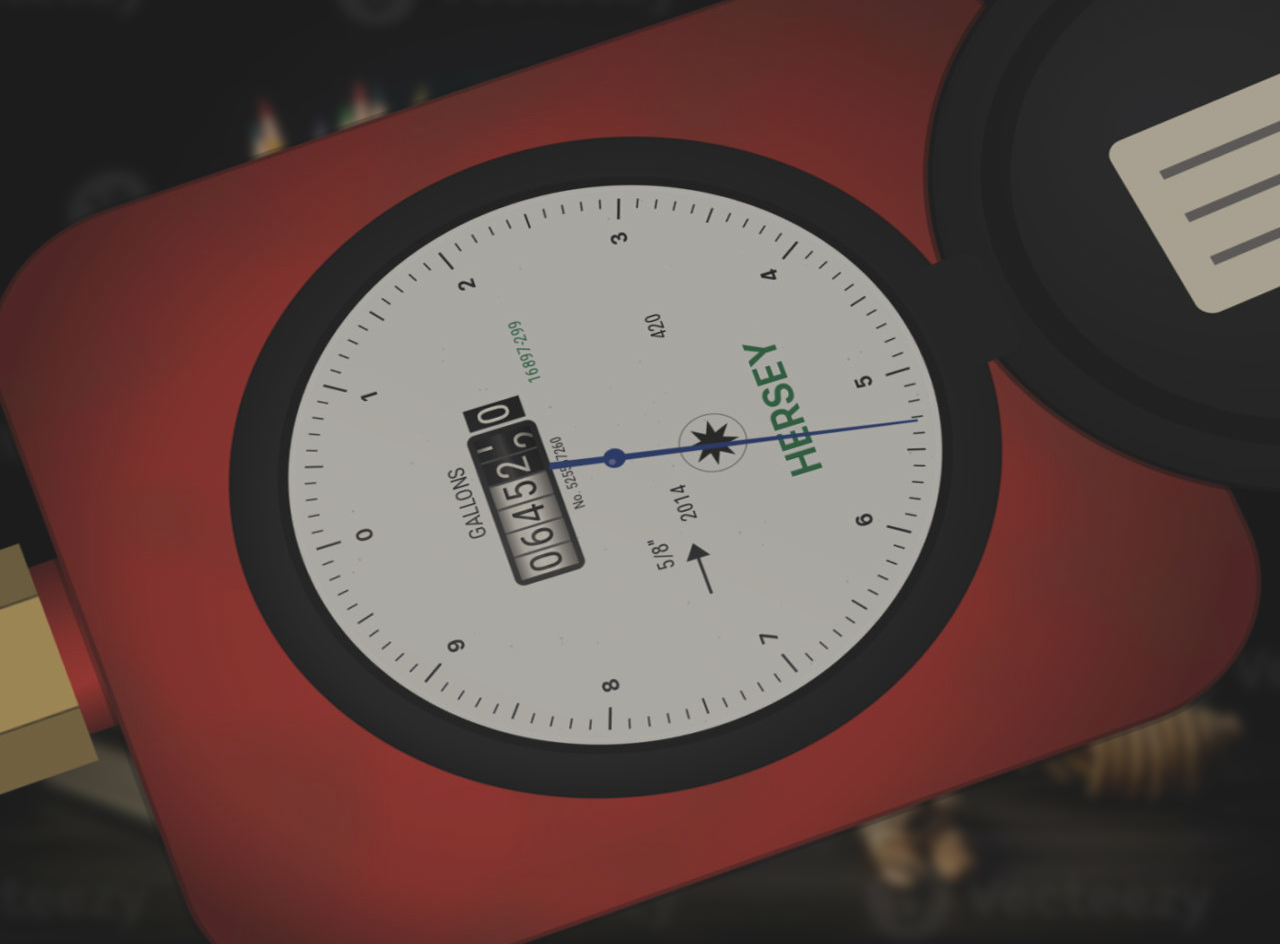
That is **645215.3** gal
